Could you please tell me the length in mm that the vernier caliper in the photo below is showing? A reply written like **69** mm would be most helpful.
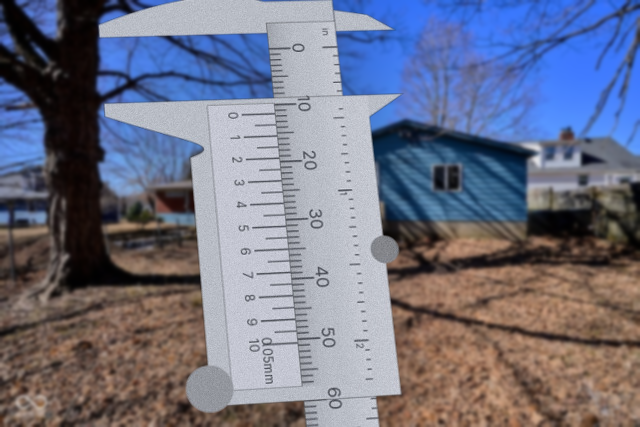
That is **11.6** mm
